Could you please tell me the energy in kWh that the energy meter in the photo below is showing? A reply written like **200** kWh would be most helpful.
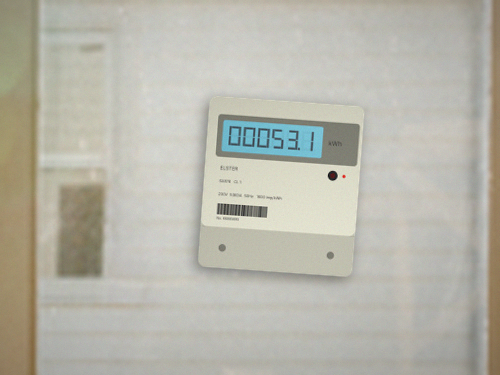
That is **53.1** kWh
